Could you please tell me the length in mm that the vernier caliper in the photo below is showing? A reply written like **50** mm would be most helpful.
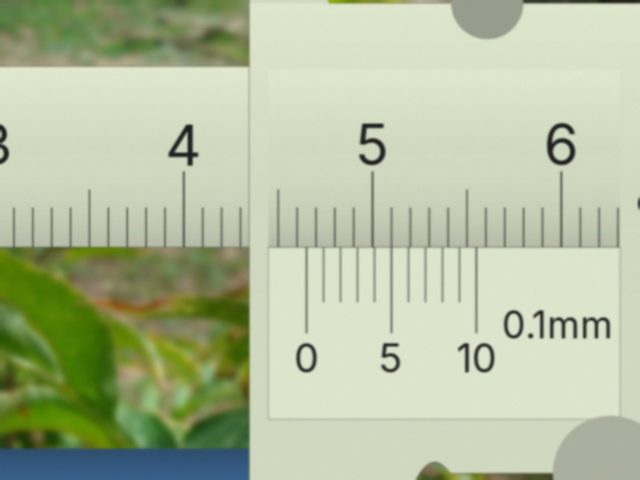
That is **46.5** mm
